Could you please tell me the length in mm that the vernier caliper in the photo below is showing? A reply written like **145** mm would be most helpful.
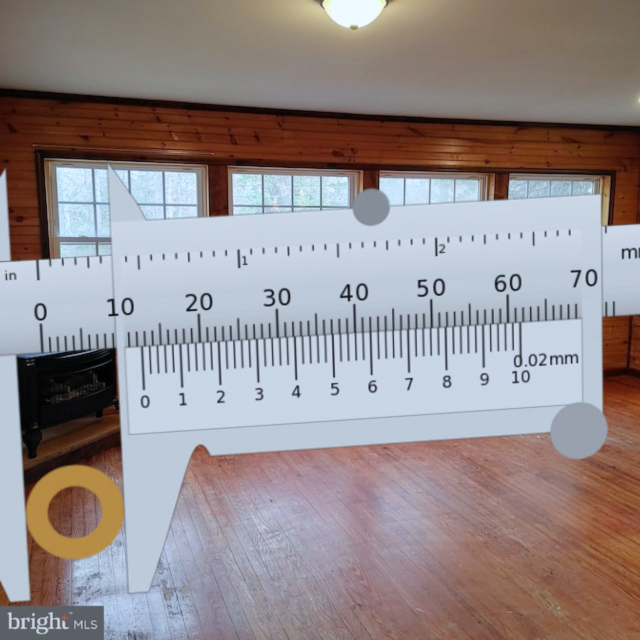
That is **12.6** mm
